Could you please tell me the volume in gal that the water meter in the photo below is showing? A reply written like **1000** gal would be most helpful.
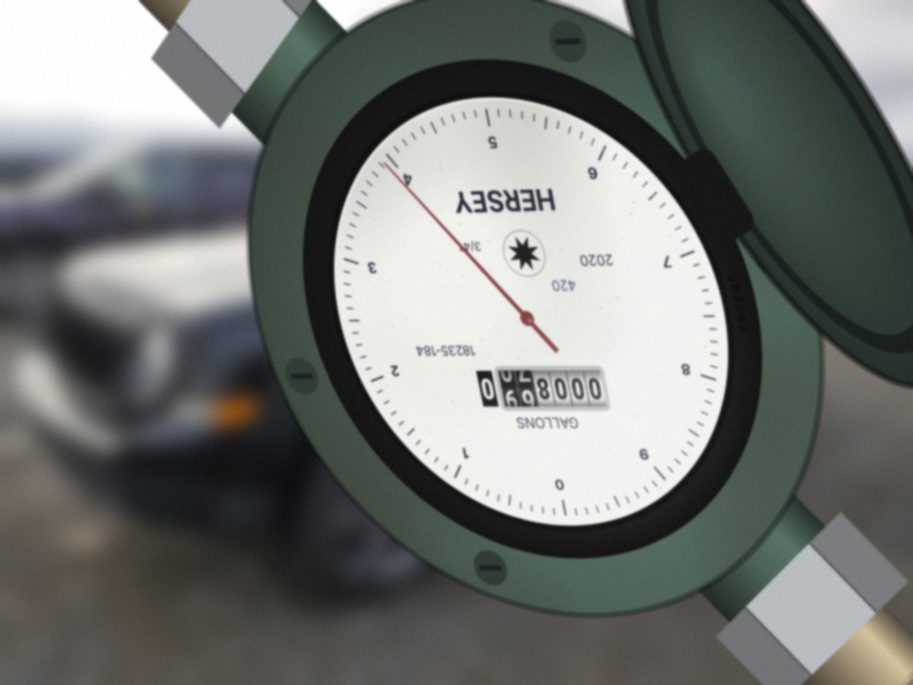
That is **8693.9** gal
